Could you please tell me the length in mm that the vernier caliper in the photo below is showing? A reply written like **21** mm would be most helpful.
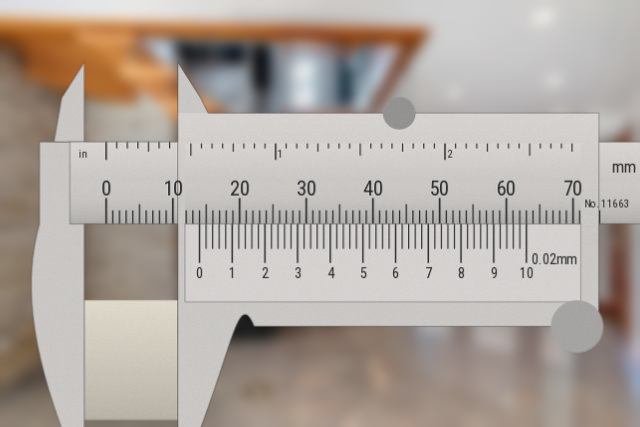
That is **14.0** mm
